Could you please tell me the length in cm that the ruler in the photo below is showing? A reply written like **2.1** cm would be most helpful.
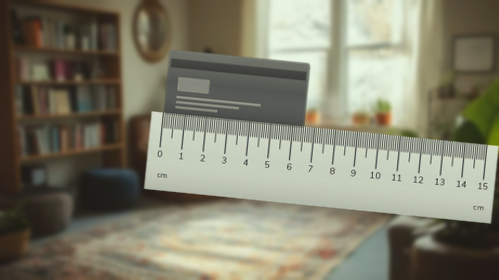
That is **6.5** cm
